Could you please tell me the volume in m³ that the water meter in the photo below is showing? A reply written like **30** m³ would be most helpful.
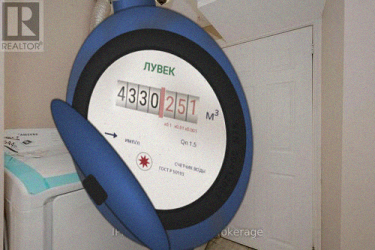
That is **4330.251** m³
